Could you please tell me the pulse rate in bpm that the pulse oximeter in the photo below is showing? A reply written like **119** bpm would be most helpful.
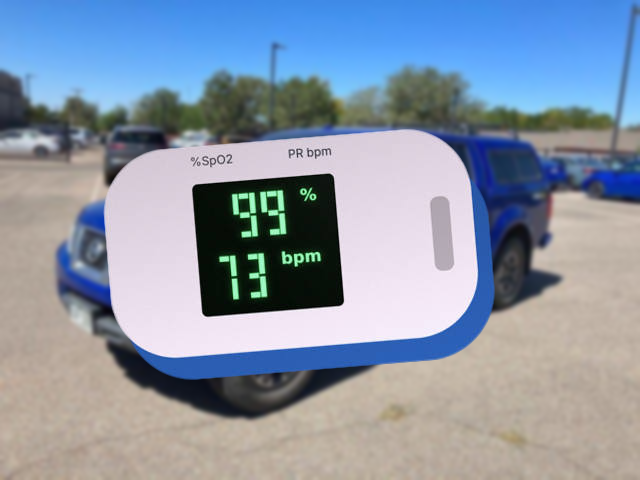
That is **73** bpm
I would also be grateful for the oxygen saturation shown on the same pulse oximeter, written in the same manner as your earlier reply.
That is **99** %
